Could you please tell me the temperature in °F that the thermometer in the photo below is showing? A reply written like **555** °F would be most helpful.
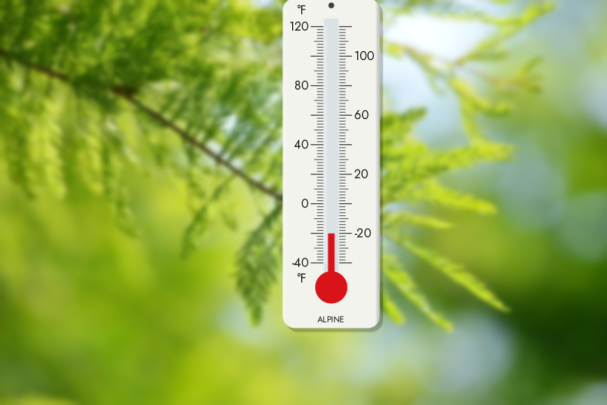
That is **-20** °F
